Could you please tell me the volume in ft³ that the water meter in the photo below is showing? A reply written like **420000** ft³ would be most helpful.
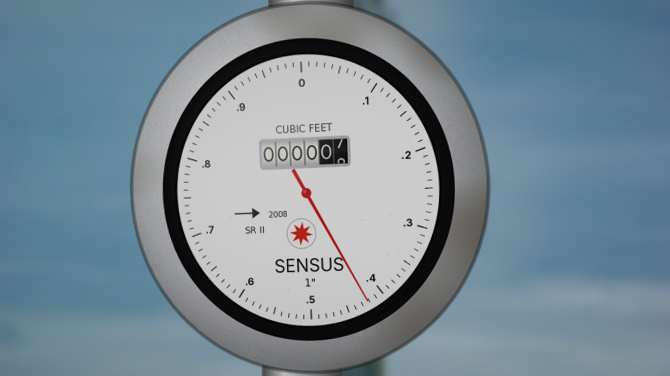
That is **7.42** ft³
